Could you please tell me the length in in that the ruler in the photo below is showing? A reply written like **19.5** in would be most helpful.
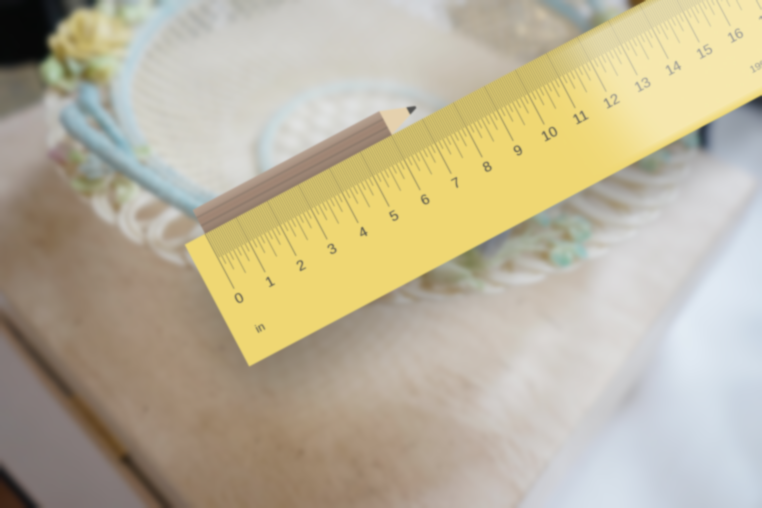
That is **7** in
